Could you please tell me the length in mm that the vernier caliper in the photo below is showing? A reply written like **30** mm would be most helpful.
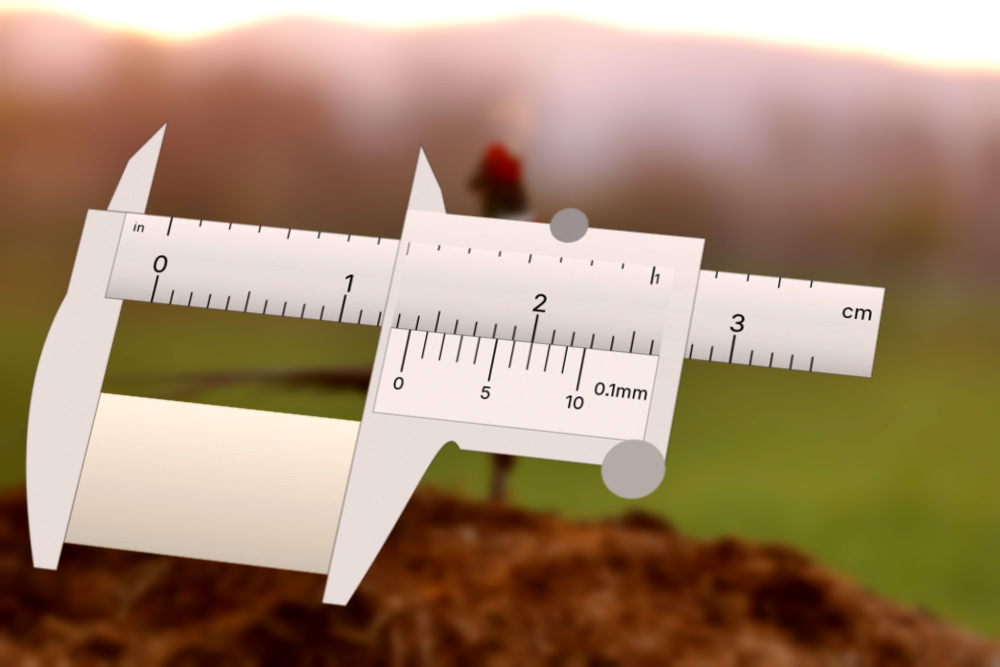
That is **13.7** mm
